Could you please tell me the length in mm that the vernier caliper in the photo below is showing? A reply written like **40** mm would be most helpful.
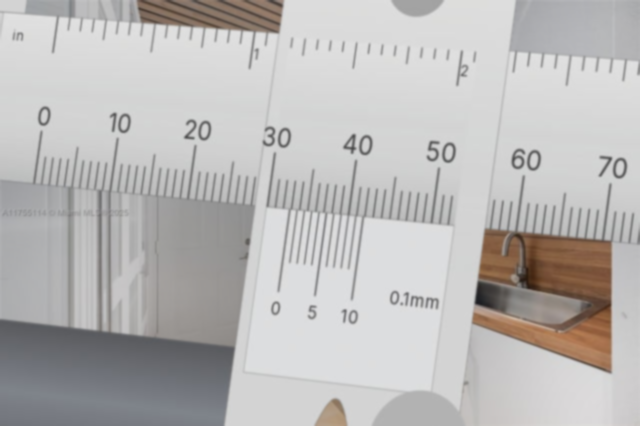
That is **32.8** mm
